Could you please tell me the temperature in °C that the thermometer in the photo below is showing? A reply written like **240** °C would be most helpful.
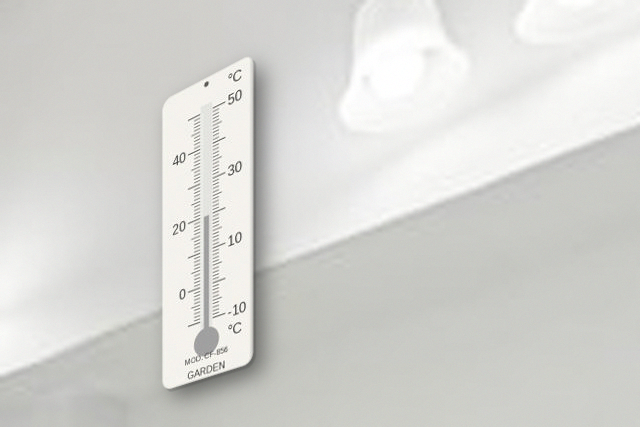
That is **20** °C
